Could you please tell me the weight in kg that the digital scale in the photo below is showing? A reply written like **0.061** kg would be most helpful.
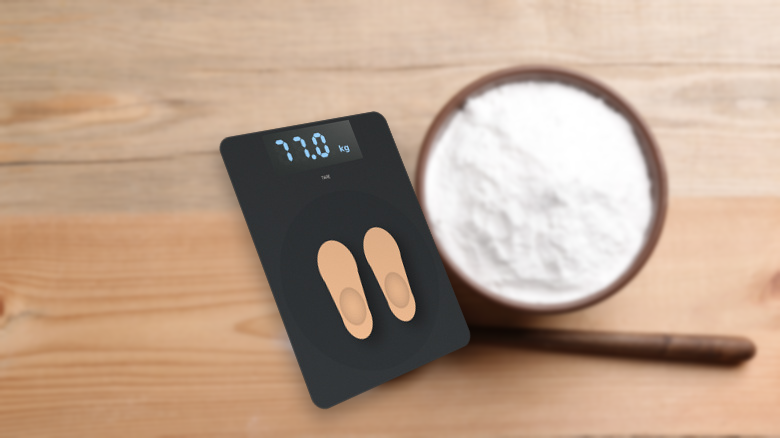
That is **77.0** kg
